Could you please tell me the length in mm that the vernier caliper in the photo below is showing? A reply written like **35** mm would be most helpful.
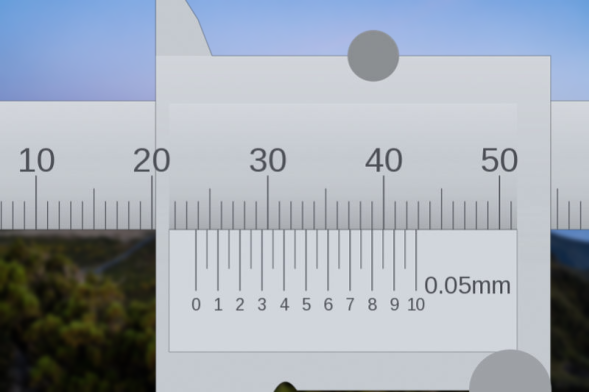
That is **23.8** mm
